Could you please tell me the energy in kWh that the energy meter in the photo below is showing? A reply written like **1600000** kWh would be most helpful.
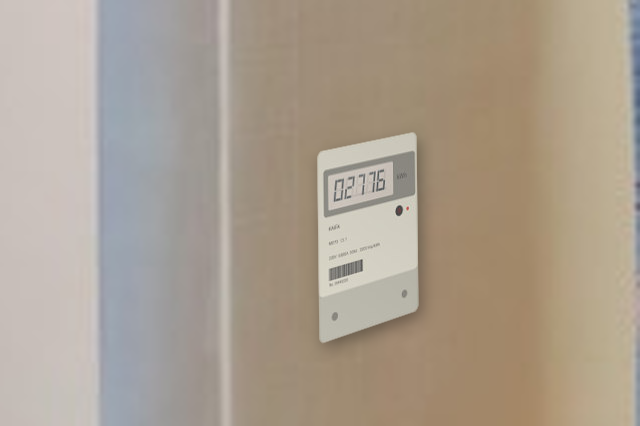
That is **2776** kWh
